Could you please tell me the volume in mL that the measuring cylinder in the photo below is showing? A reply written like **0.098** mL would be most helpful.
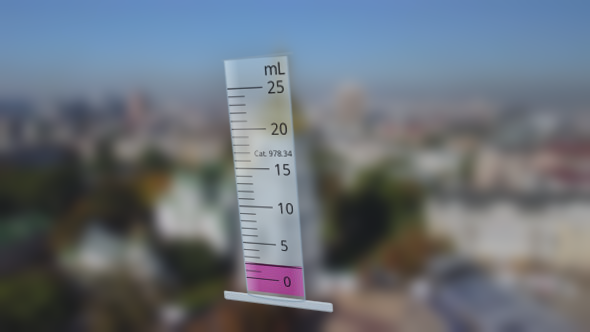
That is **2** mL
